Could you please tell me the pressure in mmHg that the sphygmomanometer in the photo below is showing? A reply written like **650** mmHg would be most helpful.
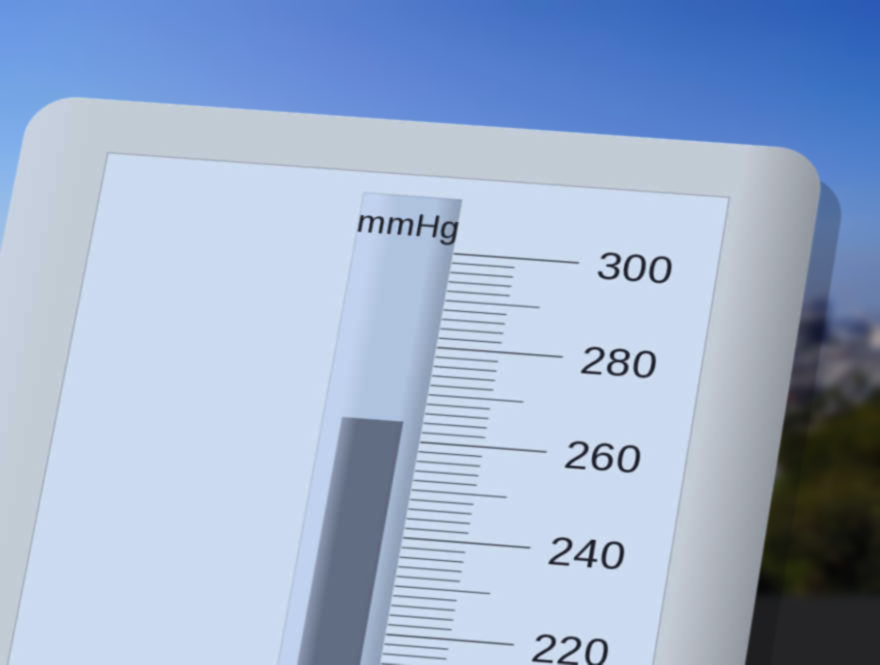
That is **264** mmHg
